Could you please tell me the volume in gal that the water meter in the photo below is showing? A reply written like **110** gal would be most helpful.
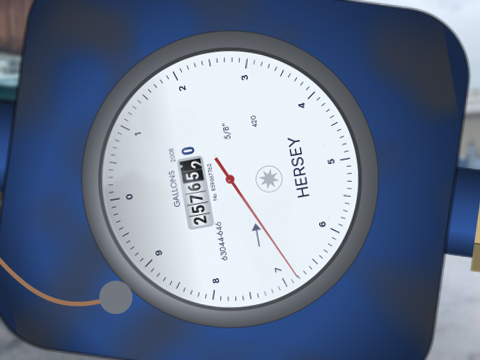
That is **2576516.8** gal
